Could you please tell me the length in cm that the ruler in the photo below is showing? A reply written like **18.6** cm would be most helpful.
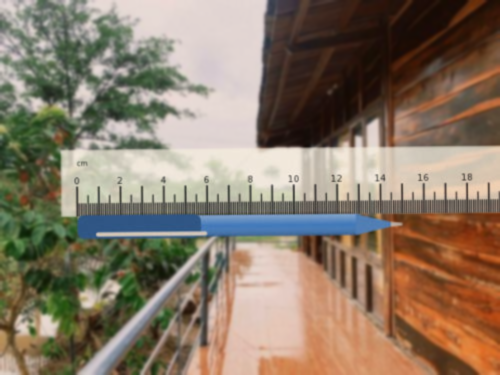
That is **15** cm
